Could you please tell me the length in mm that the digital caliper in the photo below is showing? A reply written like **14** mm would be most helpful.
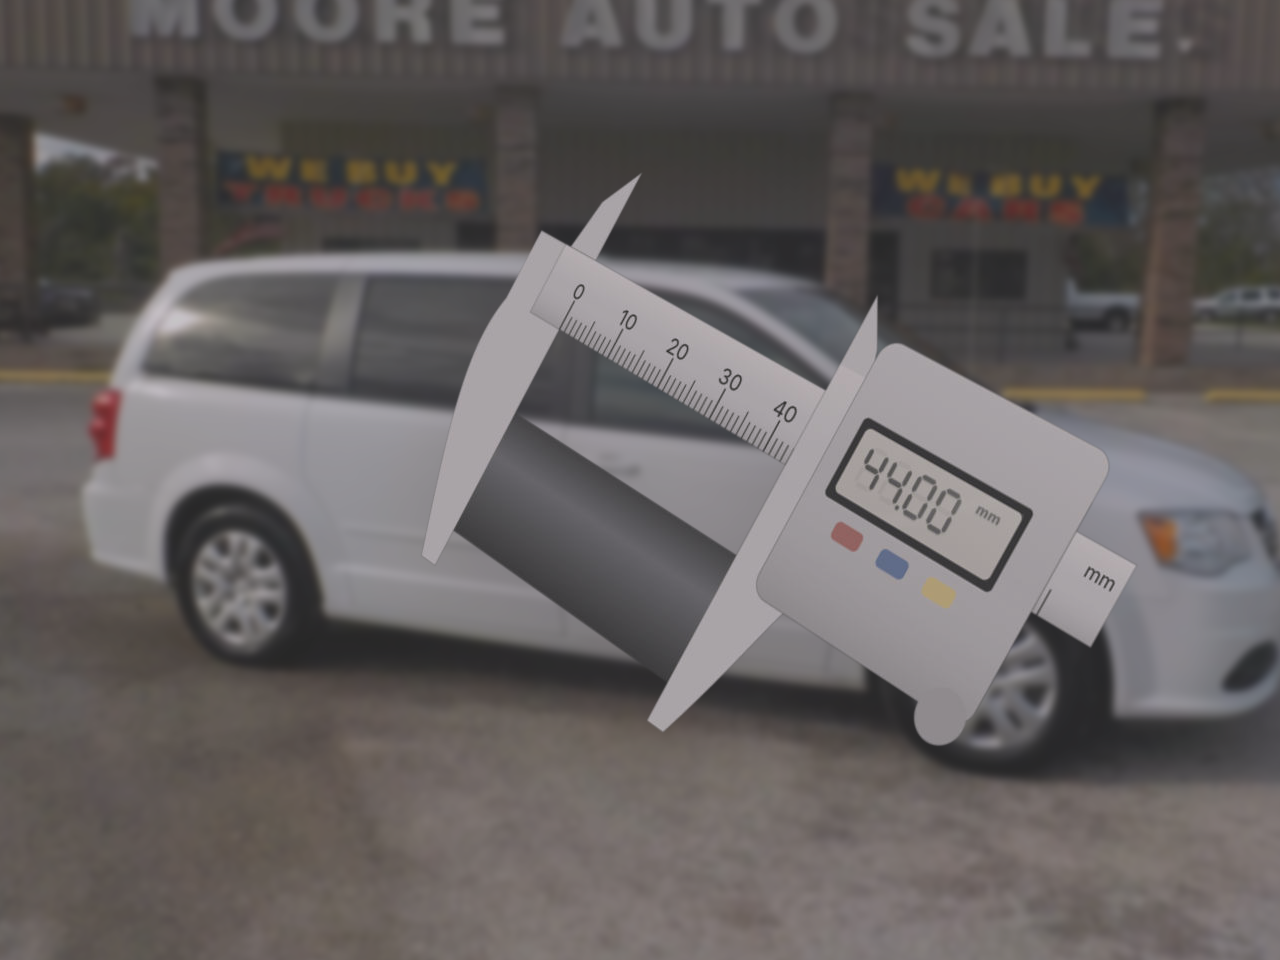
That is **44.00** mm
